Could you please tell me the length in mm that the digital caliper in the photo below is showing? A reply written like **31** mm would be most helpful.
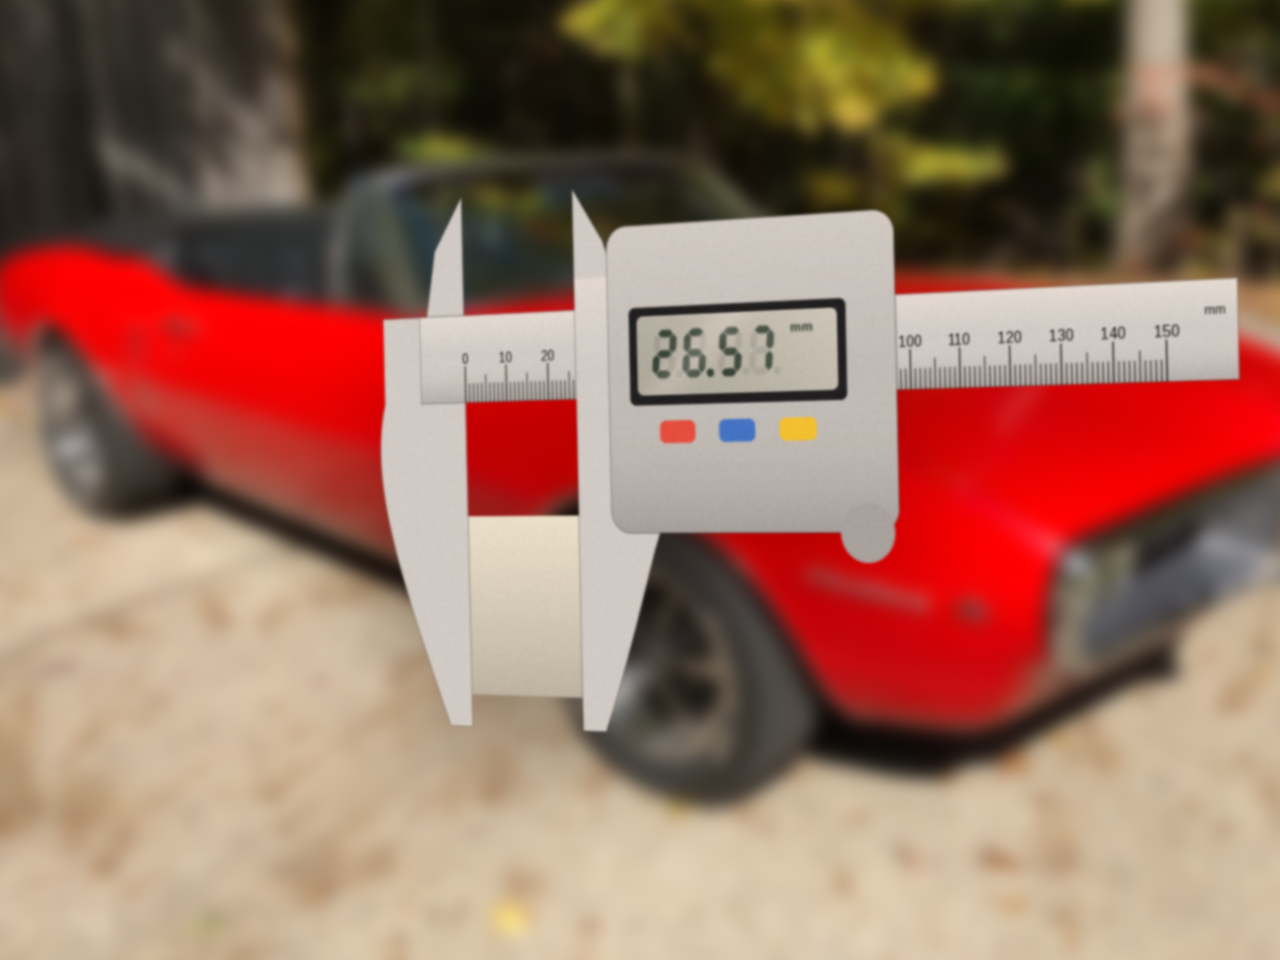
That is **26.57** mm
